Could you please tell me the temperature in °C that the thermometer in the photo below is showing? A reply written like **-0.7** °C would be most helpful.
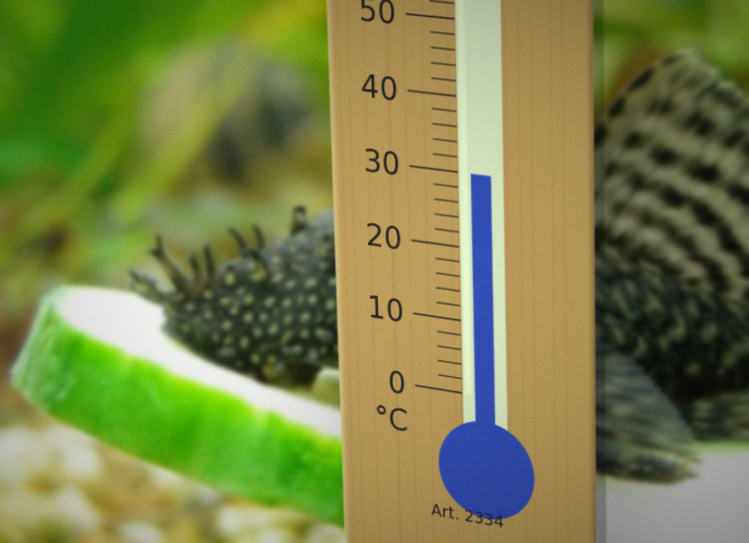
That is **30** °C
